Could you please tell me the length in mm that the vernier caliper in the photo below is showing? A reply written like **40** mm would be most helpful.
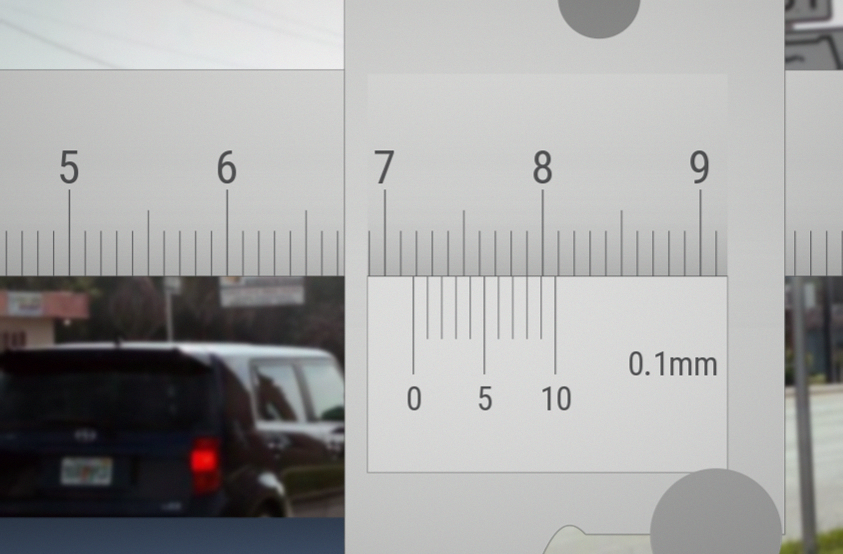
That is **71.8** mm
